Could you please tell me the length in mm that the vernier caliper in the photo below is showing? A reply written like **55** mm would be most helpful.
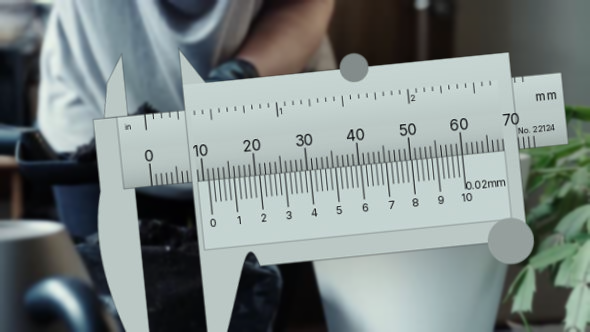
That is **11.0** mm
